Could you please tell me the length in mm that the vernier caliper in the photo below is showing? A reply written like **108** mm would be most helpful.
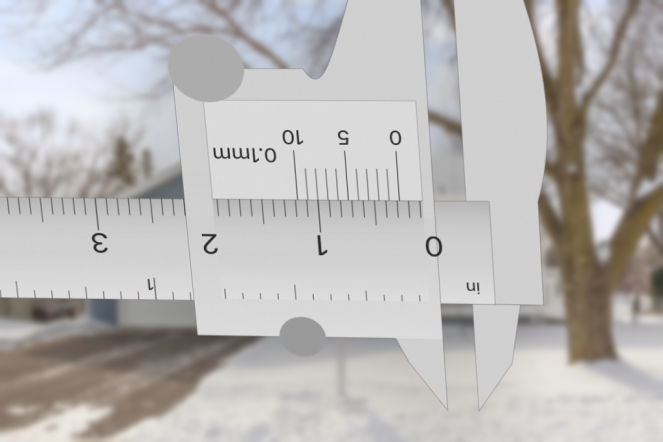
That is **2.8** mm
